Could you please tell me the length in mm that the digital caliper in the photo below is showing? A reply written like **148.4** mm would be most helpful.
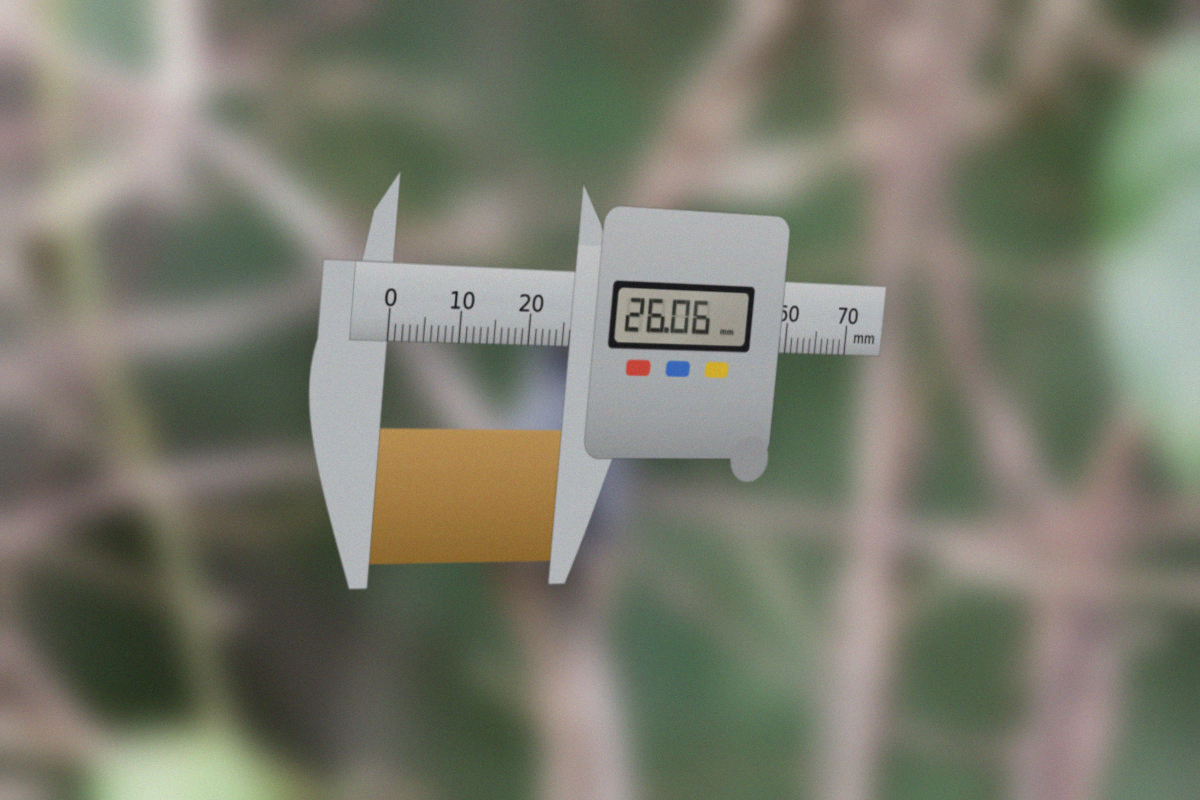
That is **26.06** mm
